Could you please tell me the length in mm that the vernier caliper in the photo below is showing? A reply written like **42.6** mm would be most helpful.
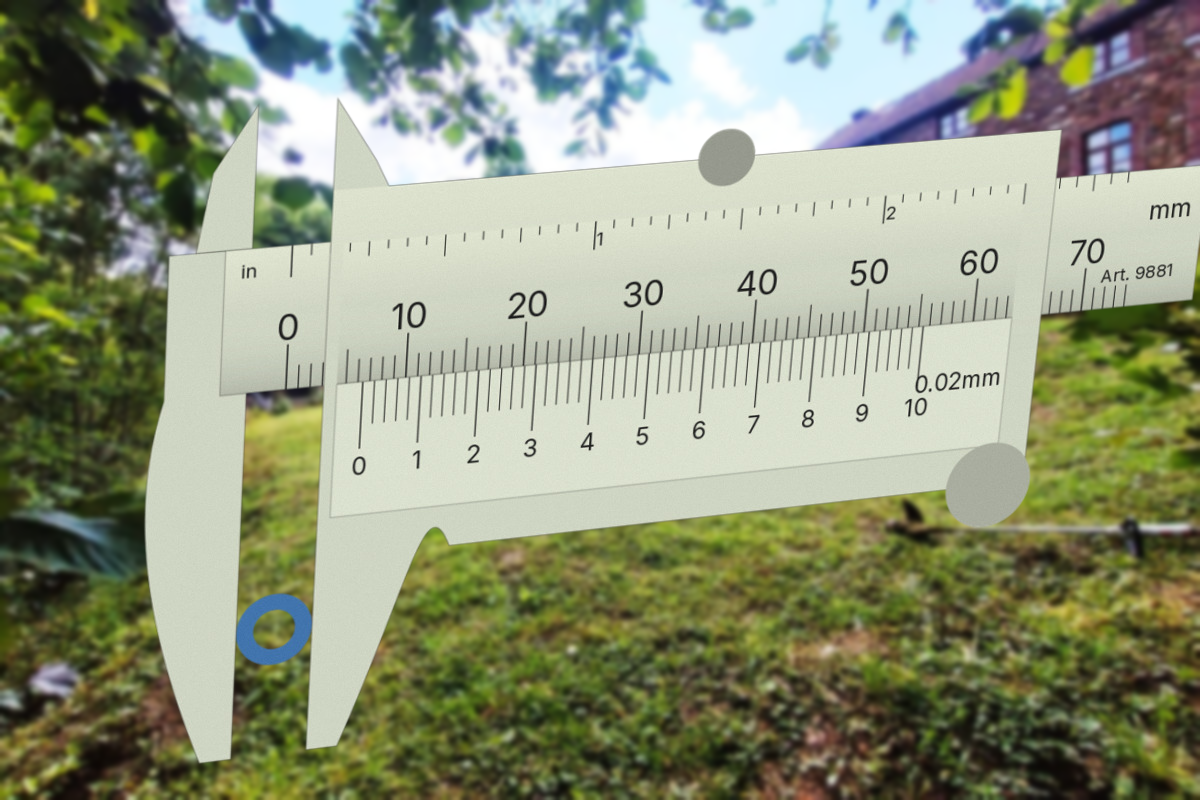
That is **6.4** mm
